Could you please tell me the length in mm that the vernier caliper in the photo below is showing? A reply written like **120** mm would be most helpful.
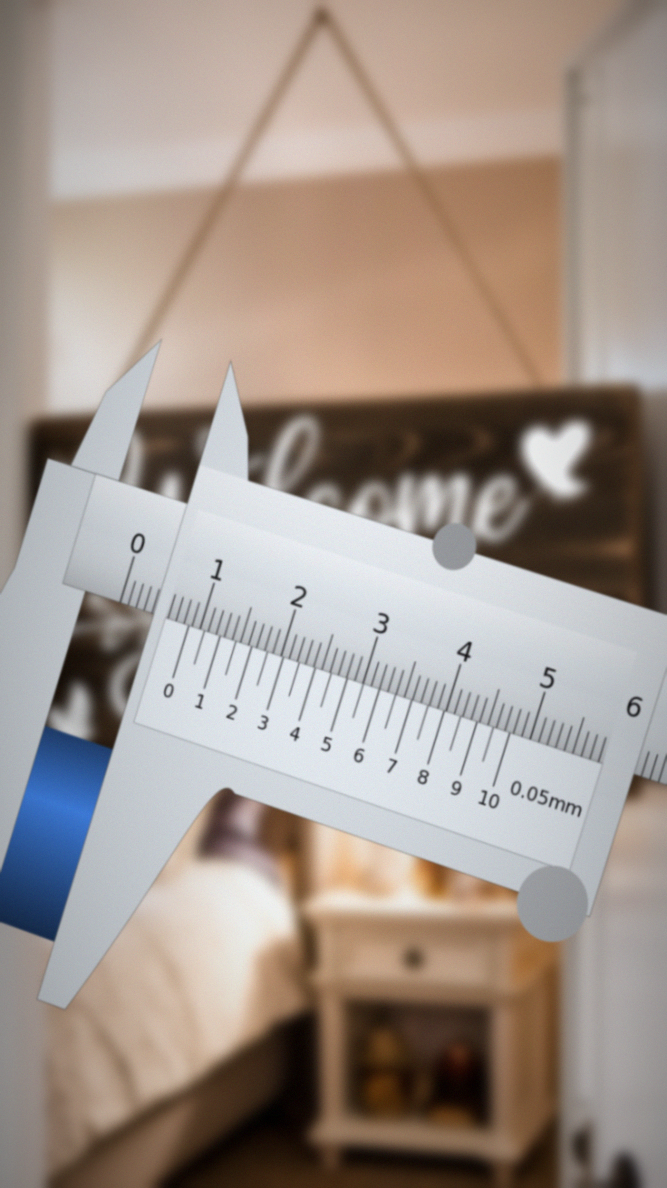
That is **8.6** mm
